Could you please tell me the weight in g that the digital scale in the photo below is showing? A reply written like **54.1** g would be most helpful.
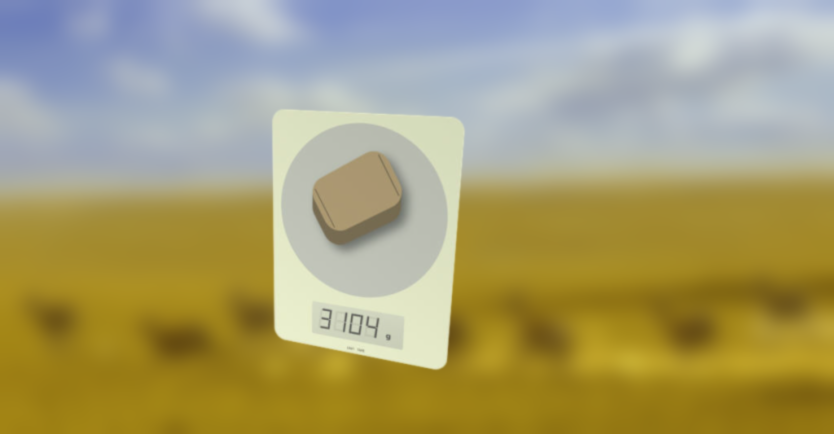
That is **3104** g
